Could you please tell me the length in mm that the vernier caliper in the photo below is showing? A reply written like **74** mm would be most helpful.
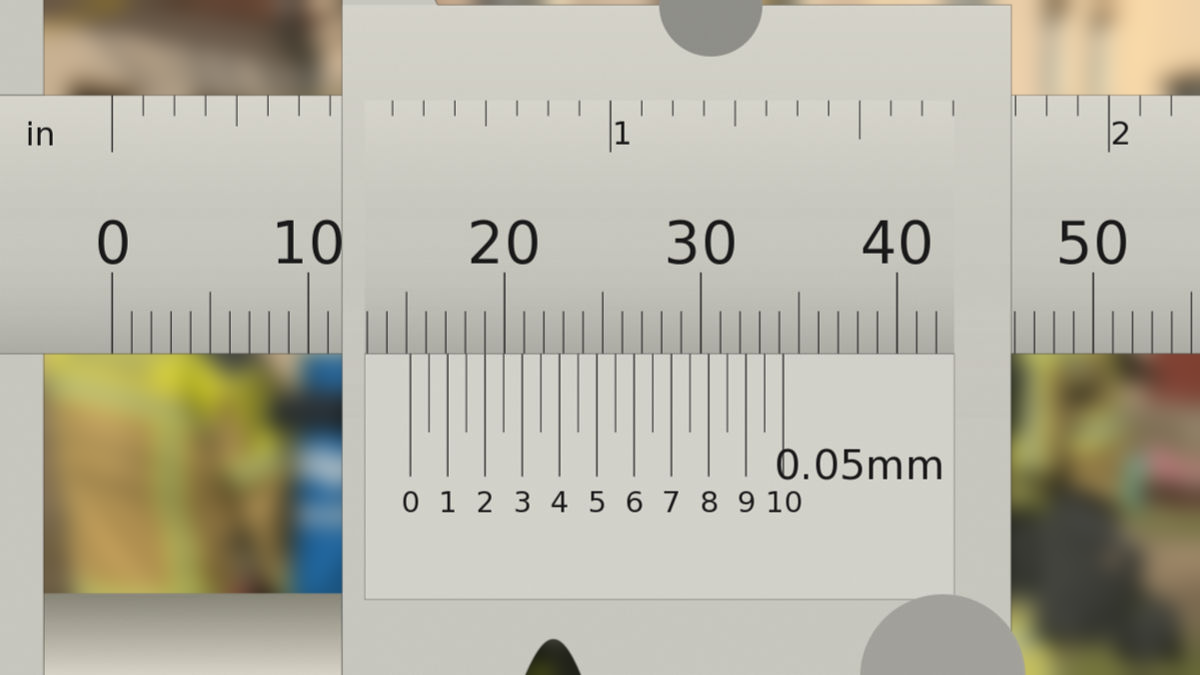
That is **15.2** mm
